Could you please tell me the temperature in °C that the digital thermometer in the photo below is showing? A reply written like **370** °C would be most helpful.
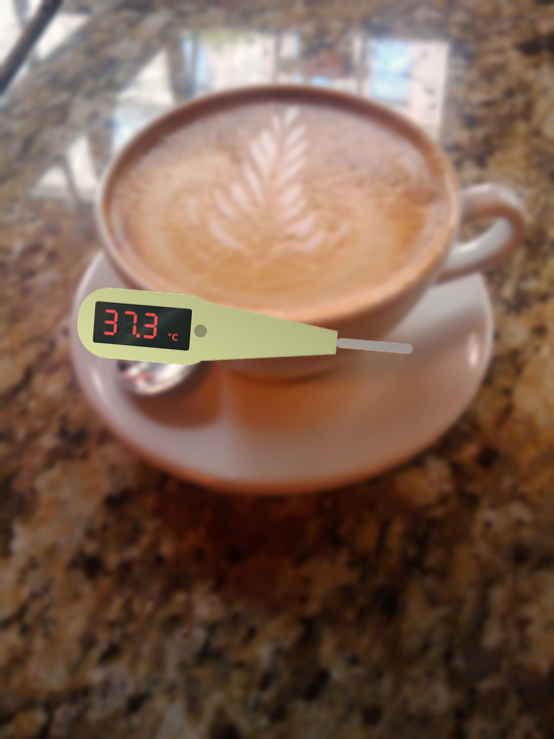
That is **37.3** °C
